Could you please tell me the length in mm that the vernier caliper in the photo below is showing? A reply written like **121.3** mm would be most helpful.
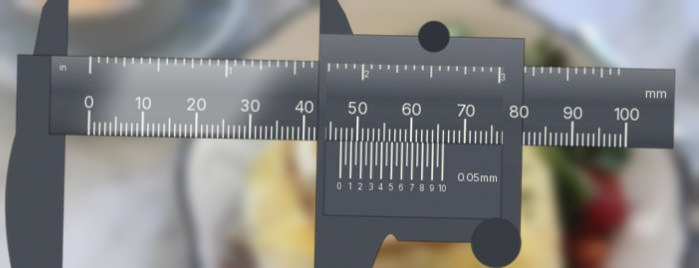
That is **47.0** mm
